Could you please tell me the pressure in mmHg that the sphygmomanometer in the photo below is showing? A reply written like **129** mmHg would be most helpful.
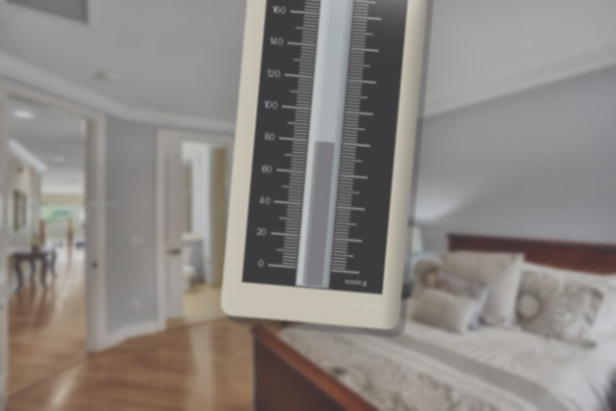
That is **80** mmHg
